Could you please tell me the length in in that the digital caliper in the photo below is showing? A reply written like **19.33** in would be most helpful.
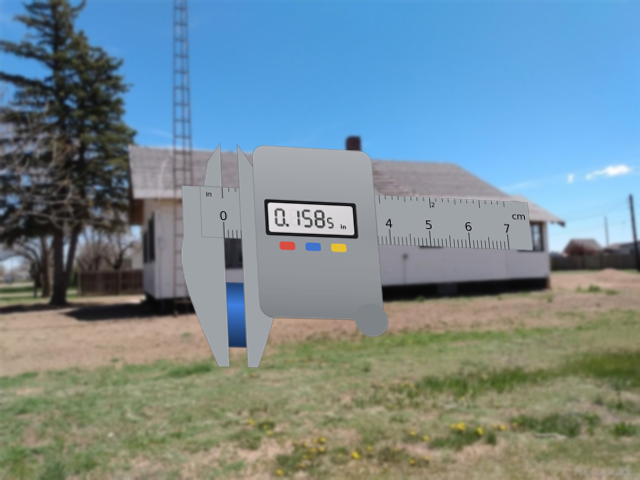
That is **0.1585** in
